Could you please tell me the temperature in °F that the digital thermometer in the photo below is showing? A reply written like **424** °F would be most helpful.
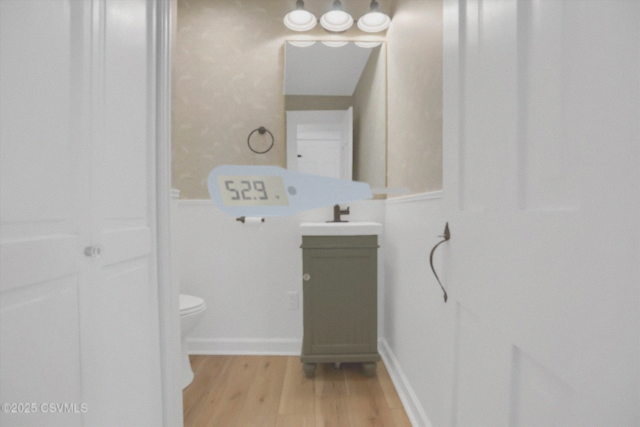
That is **52.9** °F
